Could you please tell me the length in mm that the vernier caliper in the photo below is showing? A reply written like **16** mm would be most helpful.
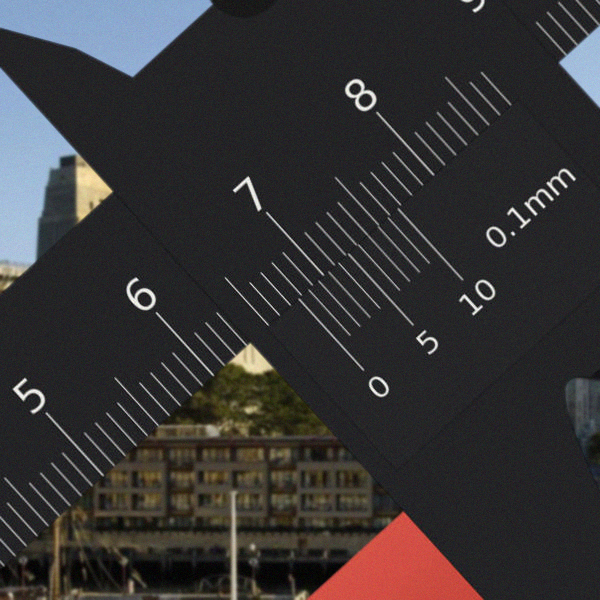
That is **67.7** mm
